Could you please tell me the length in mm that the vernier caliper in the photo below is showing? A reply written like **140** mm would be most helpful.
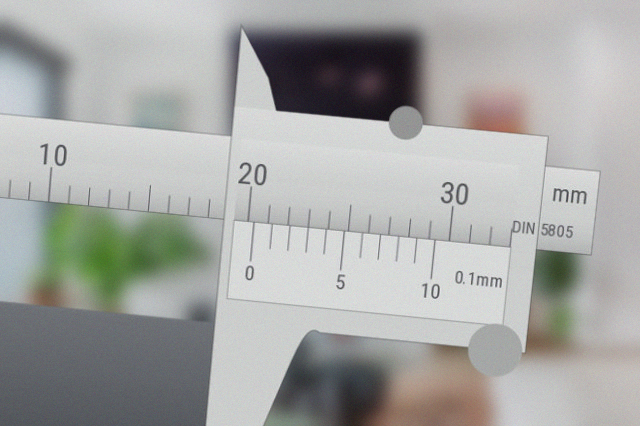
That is **20.3** mm
